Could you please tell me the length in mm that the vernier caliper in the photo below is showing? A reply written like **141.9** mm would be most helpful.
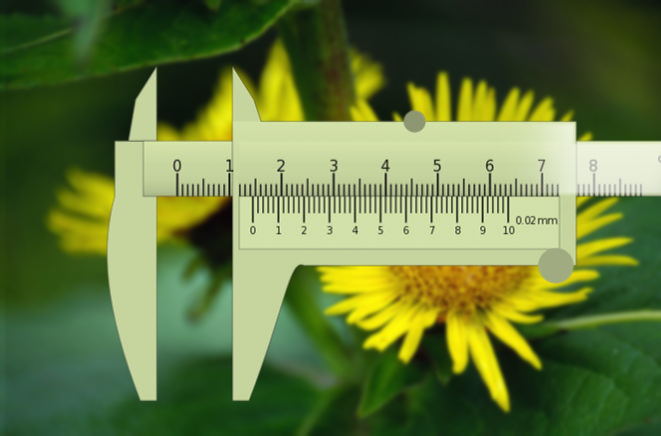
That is **14.5** mm
